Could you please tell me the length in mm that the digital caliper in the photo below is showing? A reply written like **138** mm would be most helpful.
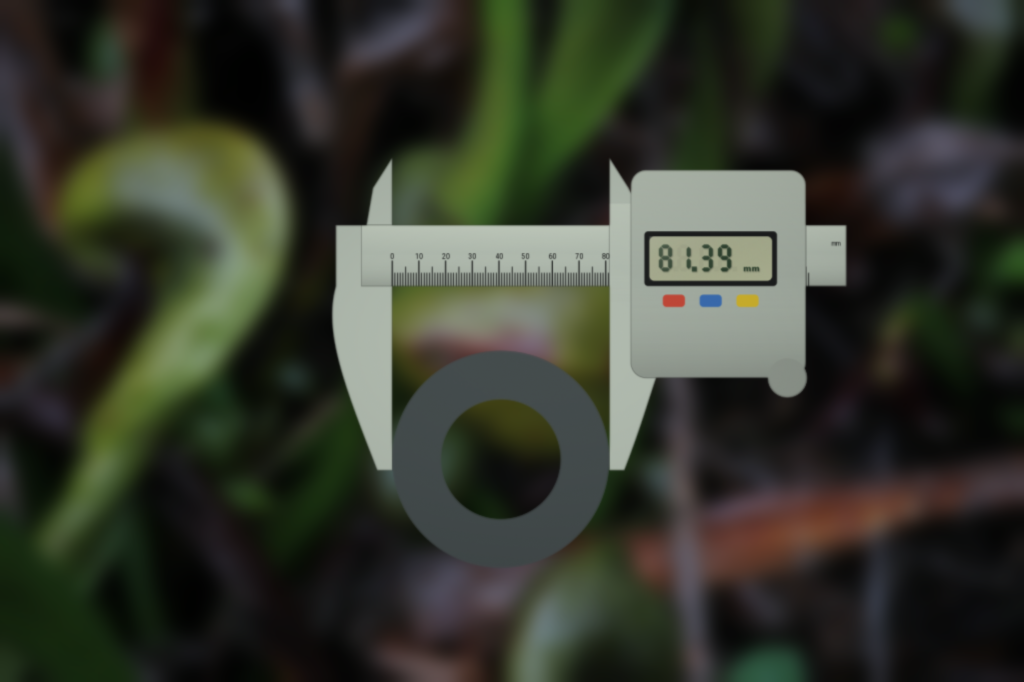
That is **81.39** mm
